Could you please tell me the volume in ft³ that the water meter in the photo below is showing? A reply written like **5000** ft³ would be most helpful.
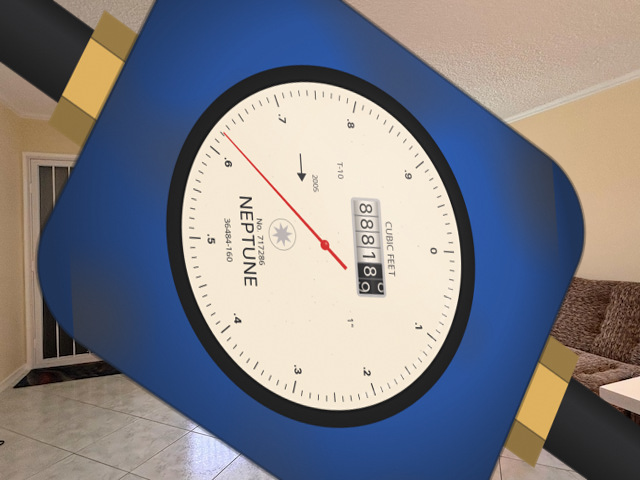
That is **888188.62** ft³
